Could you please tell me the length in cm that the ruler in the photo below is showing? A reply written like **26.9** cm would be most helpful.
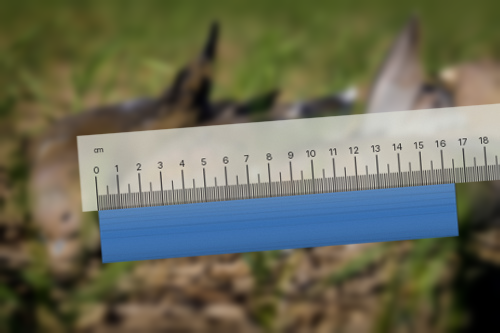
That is **16.5** cm
